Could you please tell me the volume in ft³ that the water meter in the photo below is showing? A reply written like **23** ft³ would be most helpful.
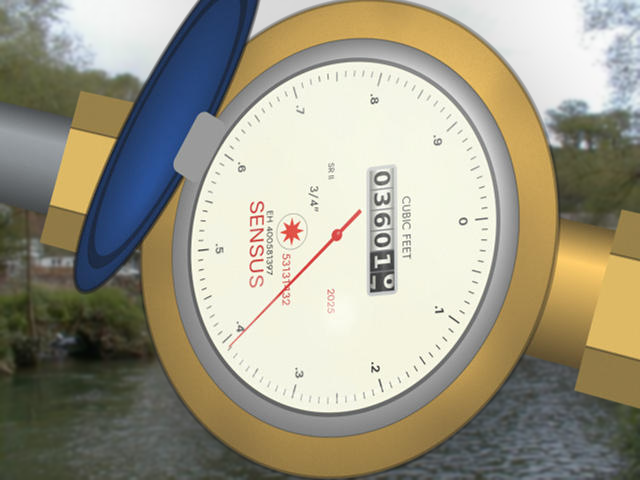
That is **36016.39** ft³
